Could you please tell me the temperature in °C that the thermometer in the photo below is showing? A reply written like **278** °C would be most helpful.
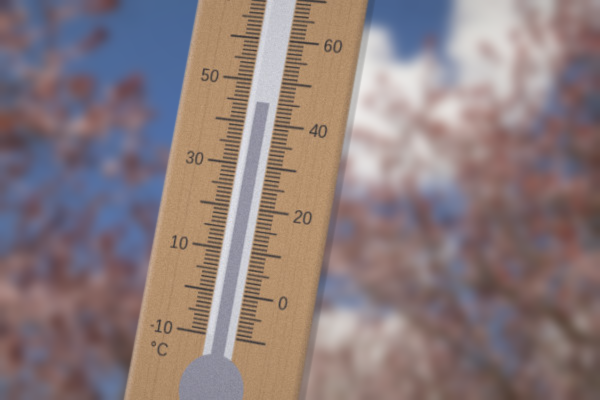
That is **45** °C
